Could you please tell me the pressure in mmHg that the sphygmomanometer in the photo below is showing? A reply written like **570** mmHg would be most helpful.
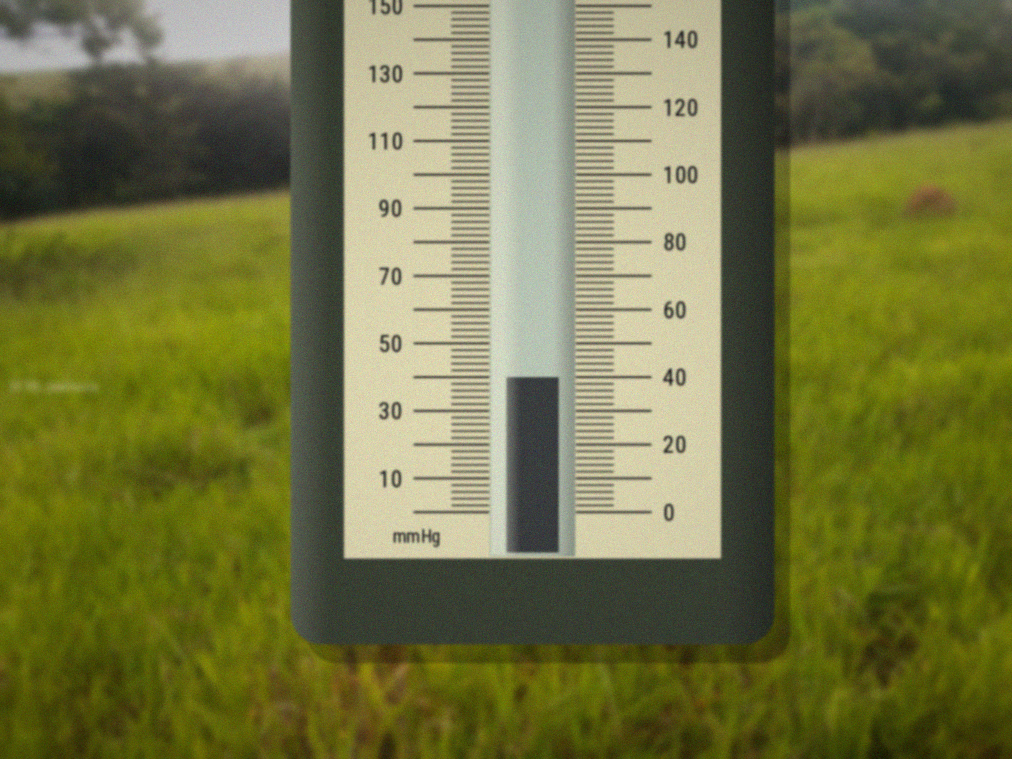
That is **40** mmHg
